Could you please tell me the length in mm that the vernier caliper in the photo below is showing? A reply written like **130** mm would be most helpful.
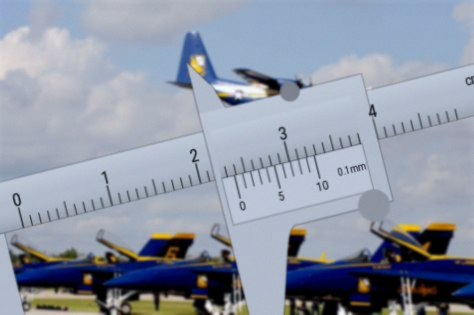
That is **23.8** mm
